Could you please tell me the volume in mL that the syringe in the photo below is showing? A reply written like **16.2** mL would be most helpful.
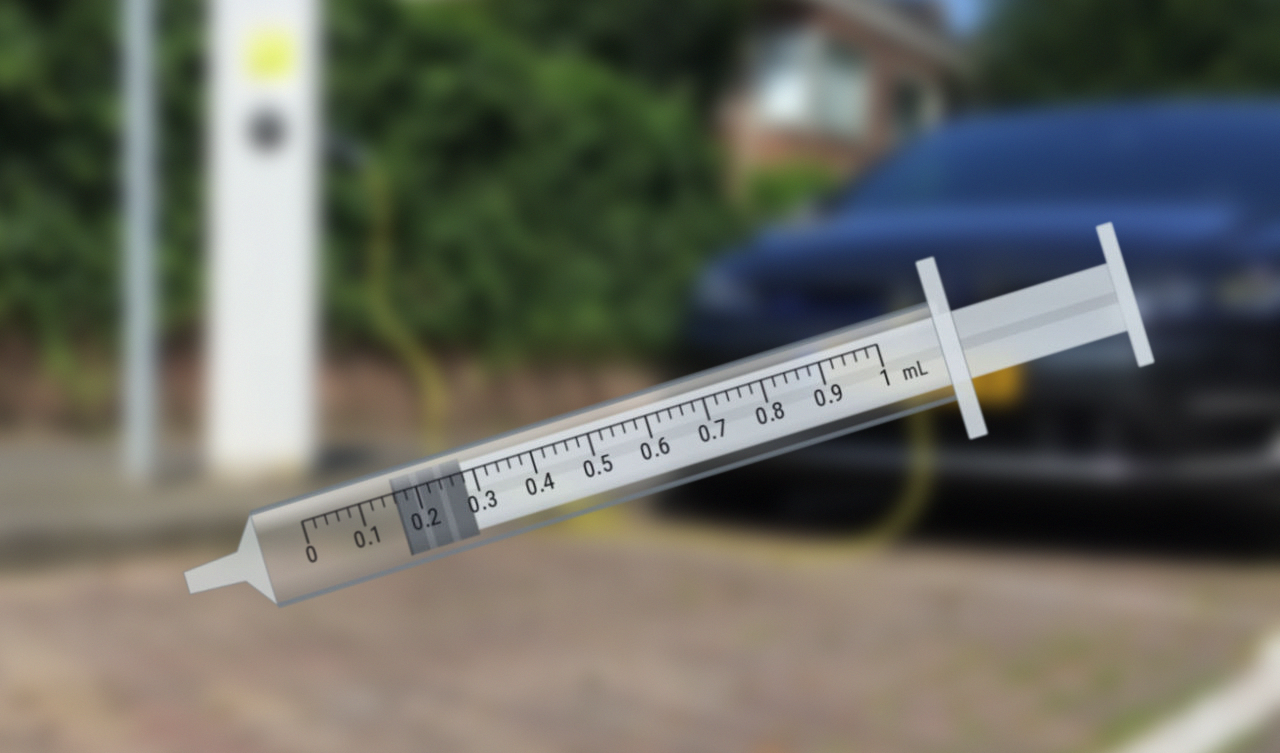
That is **0.16** mL
